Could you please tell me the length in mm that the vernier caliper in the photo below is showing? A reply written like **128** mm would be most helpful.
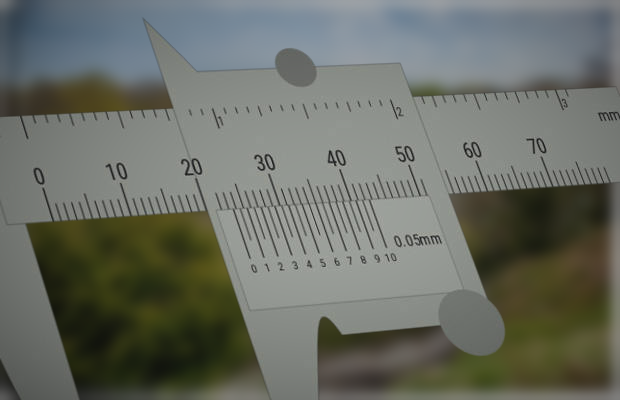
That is **23.6** mm
